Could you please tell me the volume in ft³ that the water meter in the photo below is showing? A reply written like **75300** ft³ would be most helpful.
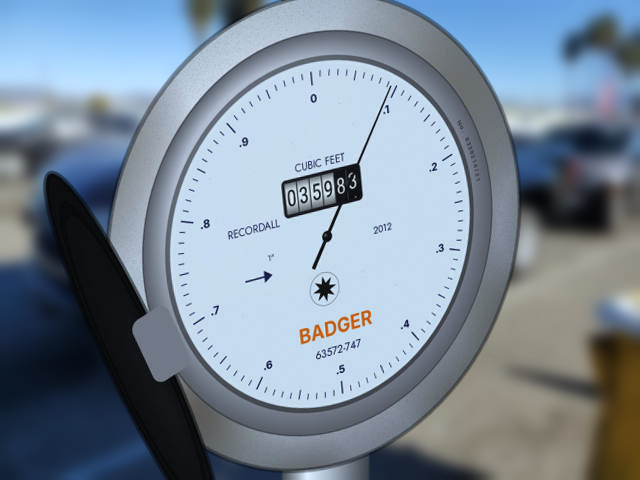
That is **35983.09** ft³
